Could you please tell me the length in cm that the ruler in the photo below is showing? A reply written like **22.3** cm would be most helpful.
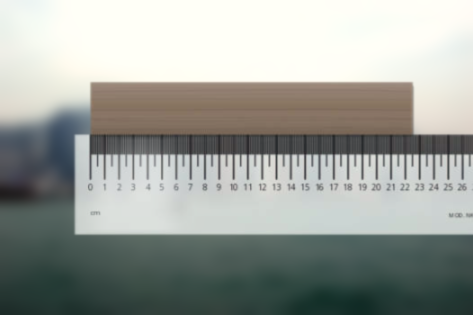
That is **22.5** cm
